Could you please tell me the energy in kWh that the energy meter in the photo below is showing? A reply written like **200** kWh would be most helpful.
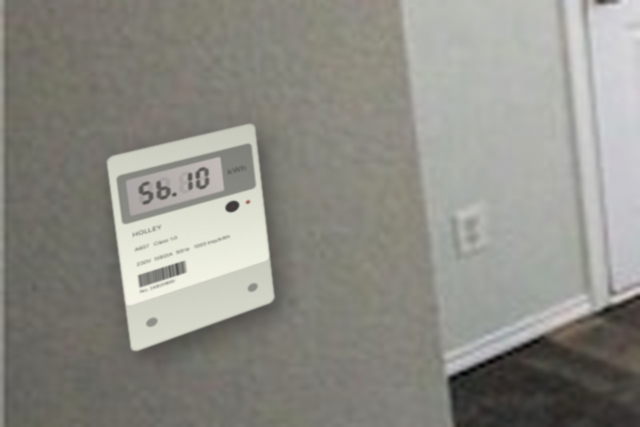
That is **56.10** kWh
